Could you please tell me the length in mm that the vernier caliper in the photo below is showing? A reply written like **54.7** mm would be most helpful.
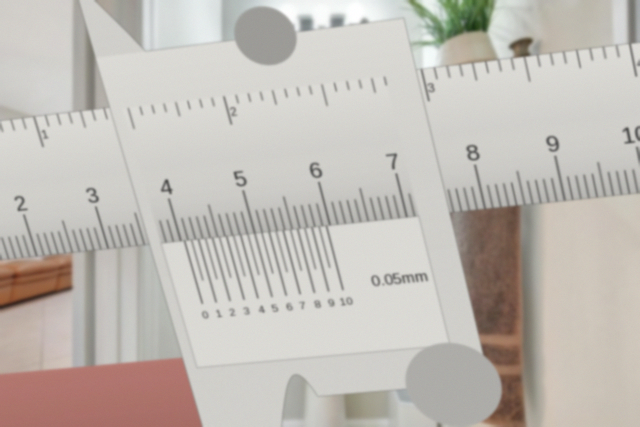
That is **40.5** mm
